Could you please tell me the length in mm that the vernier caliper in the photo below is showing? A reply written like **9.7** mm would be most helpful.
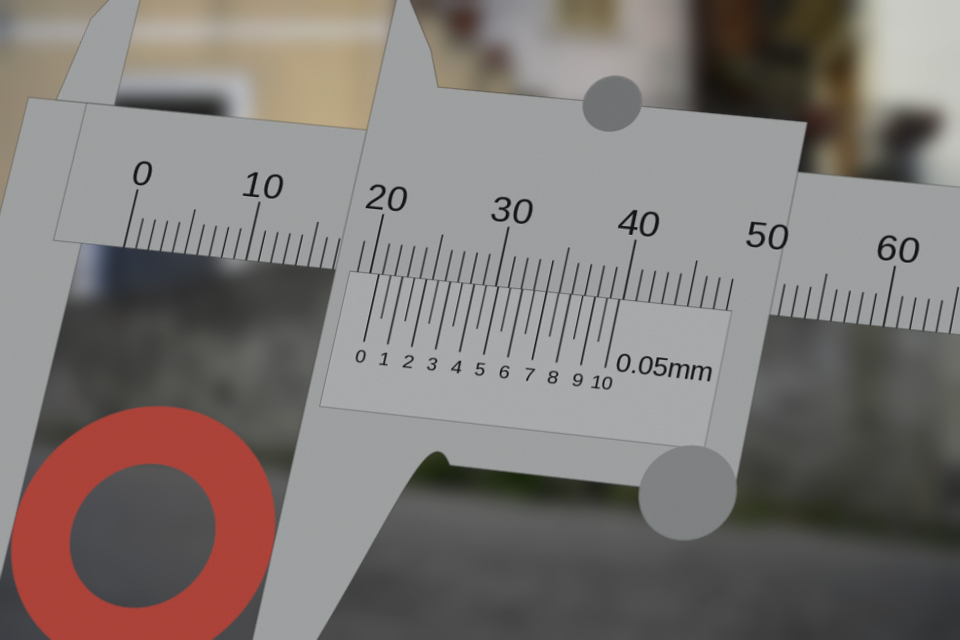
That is **20.7** mm
